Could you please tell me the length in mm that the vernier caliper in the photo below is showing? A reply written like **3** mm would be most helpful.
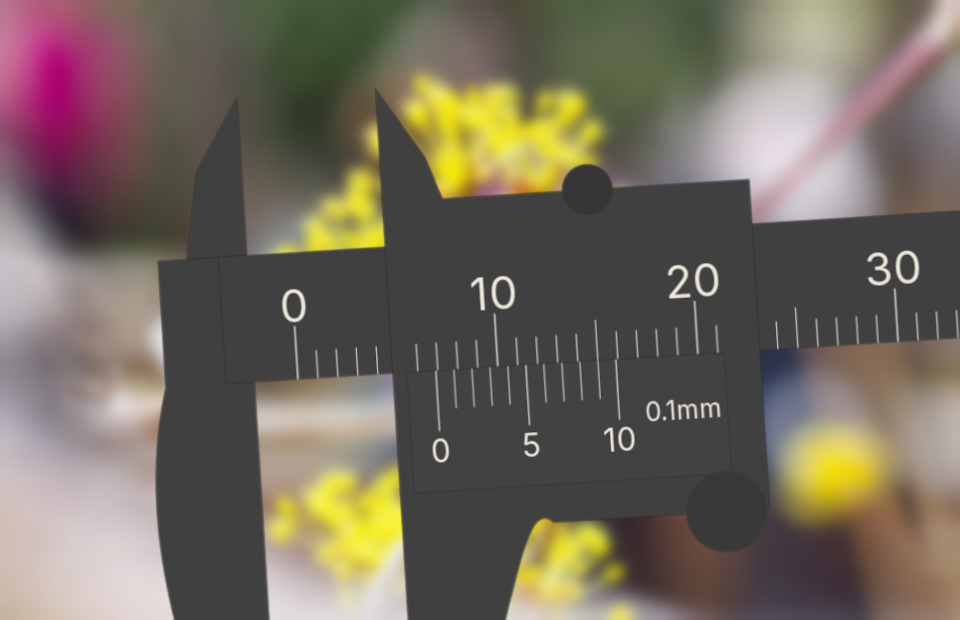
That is **6.9** mm
